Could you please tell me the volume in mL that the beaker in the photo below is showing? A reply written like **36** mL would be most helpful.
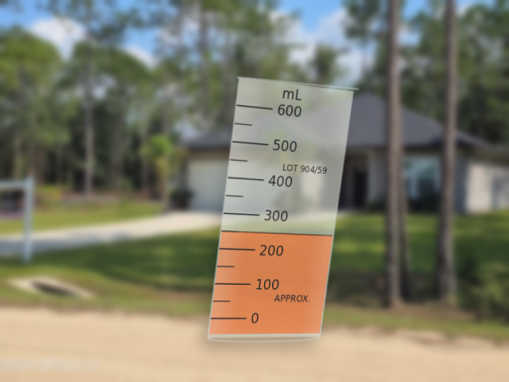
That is **250** mL
